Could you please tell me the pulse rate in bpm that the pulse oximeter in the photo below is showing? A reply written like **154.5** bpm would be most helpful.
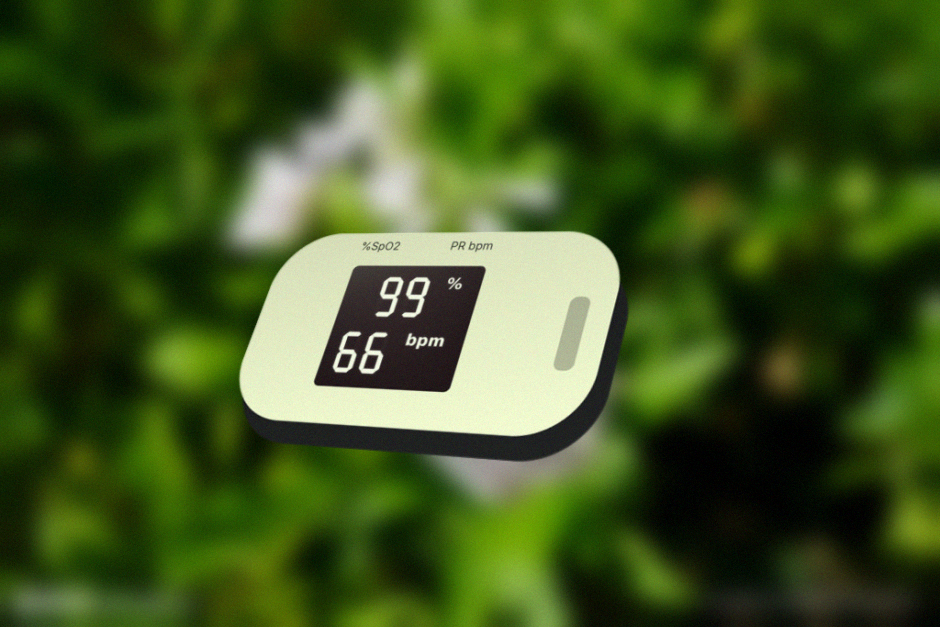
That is **66** bpm
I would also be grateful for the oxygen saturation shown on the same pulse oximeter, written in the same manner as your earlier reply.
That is **99** %
